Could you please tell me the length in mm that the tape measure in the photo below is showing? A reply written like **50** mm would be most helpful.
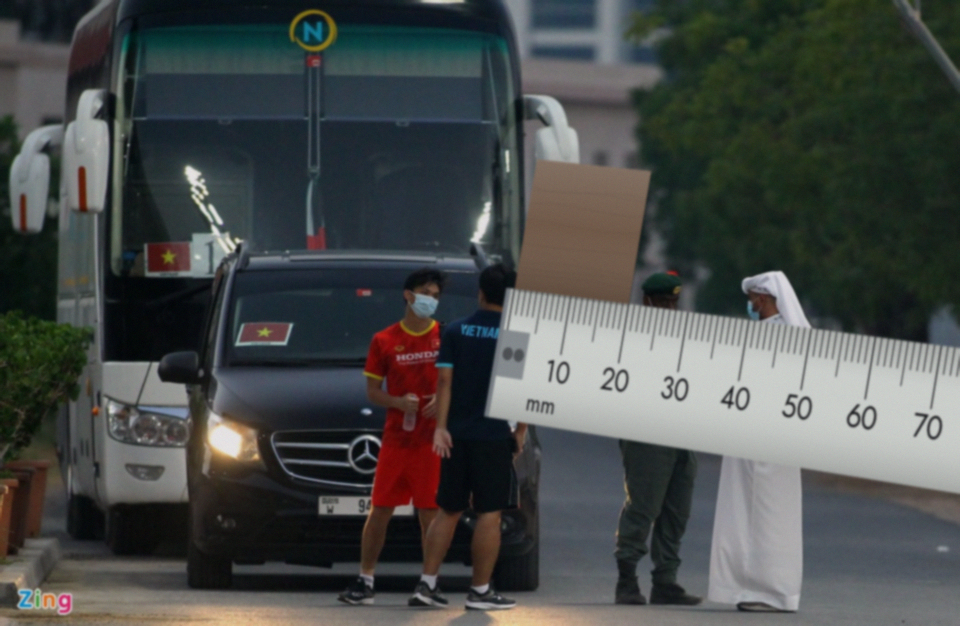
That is **20** mm
